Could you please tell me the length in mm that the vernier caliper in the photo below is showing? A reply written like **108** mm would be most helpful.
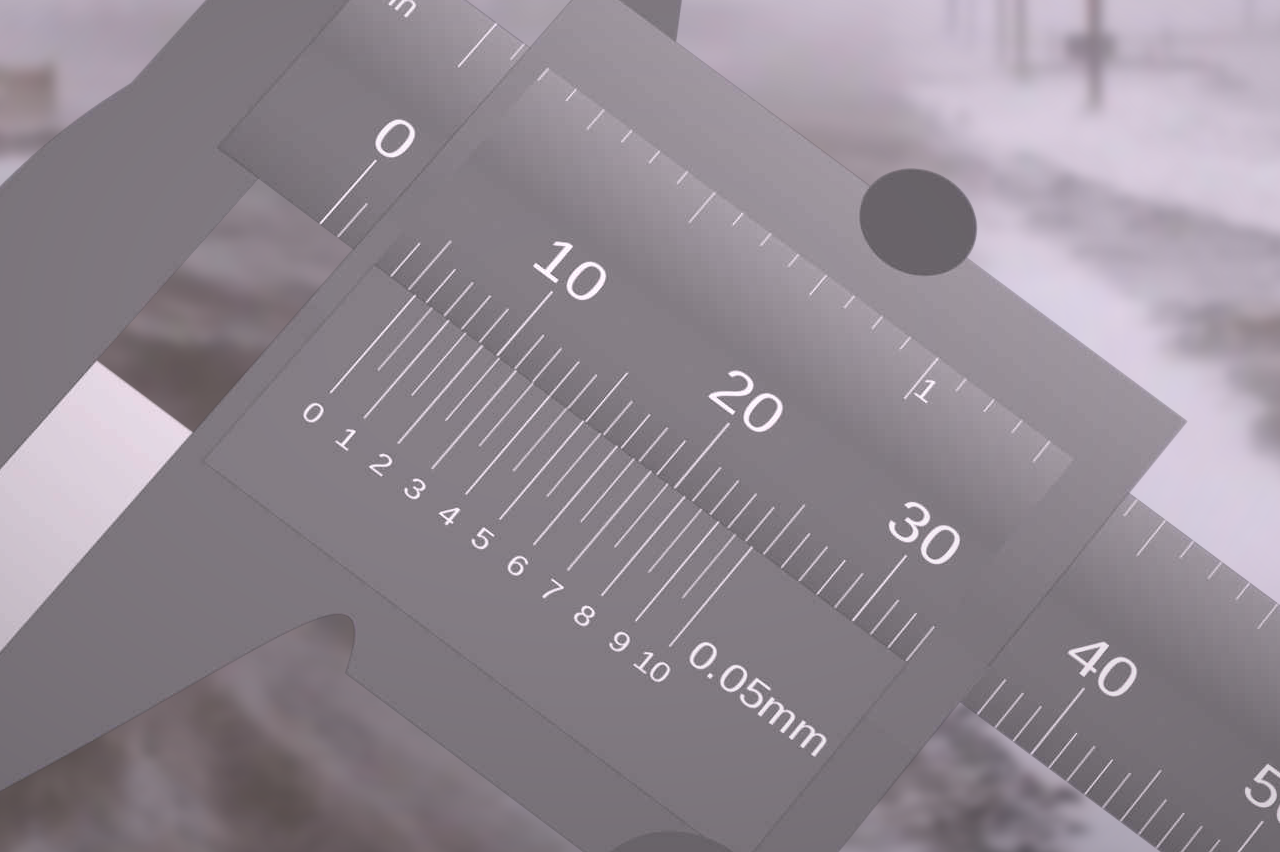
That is **5.4** mm
